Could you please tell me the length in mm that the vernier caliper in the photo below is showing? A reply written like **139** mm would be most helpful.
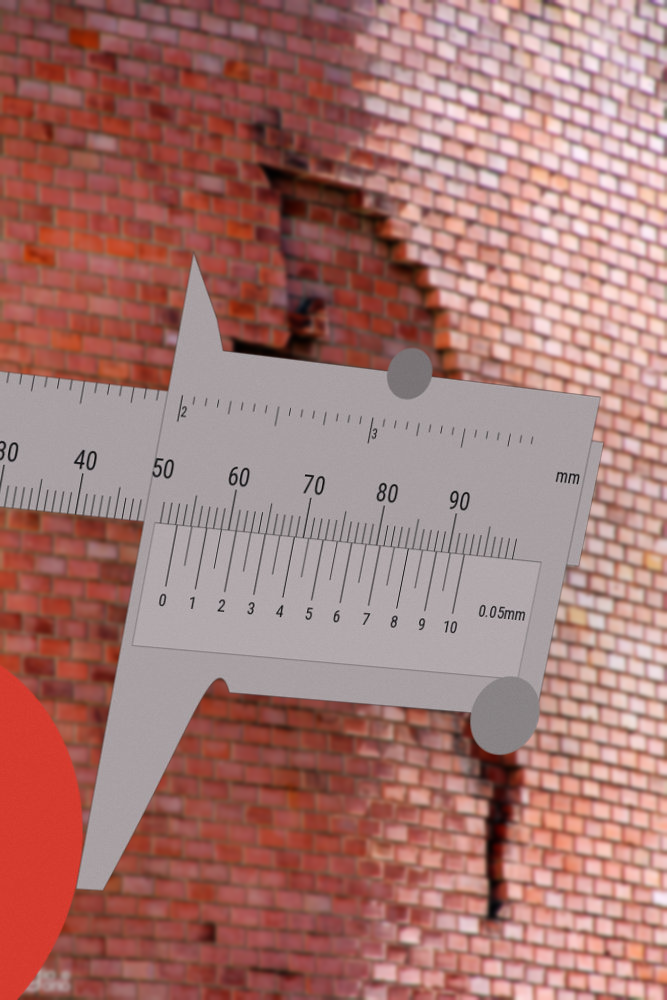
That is **53.2** mm
